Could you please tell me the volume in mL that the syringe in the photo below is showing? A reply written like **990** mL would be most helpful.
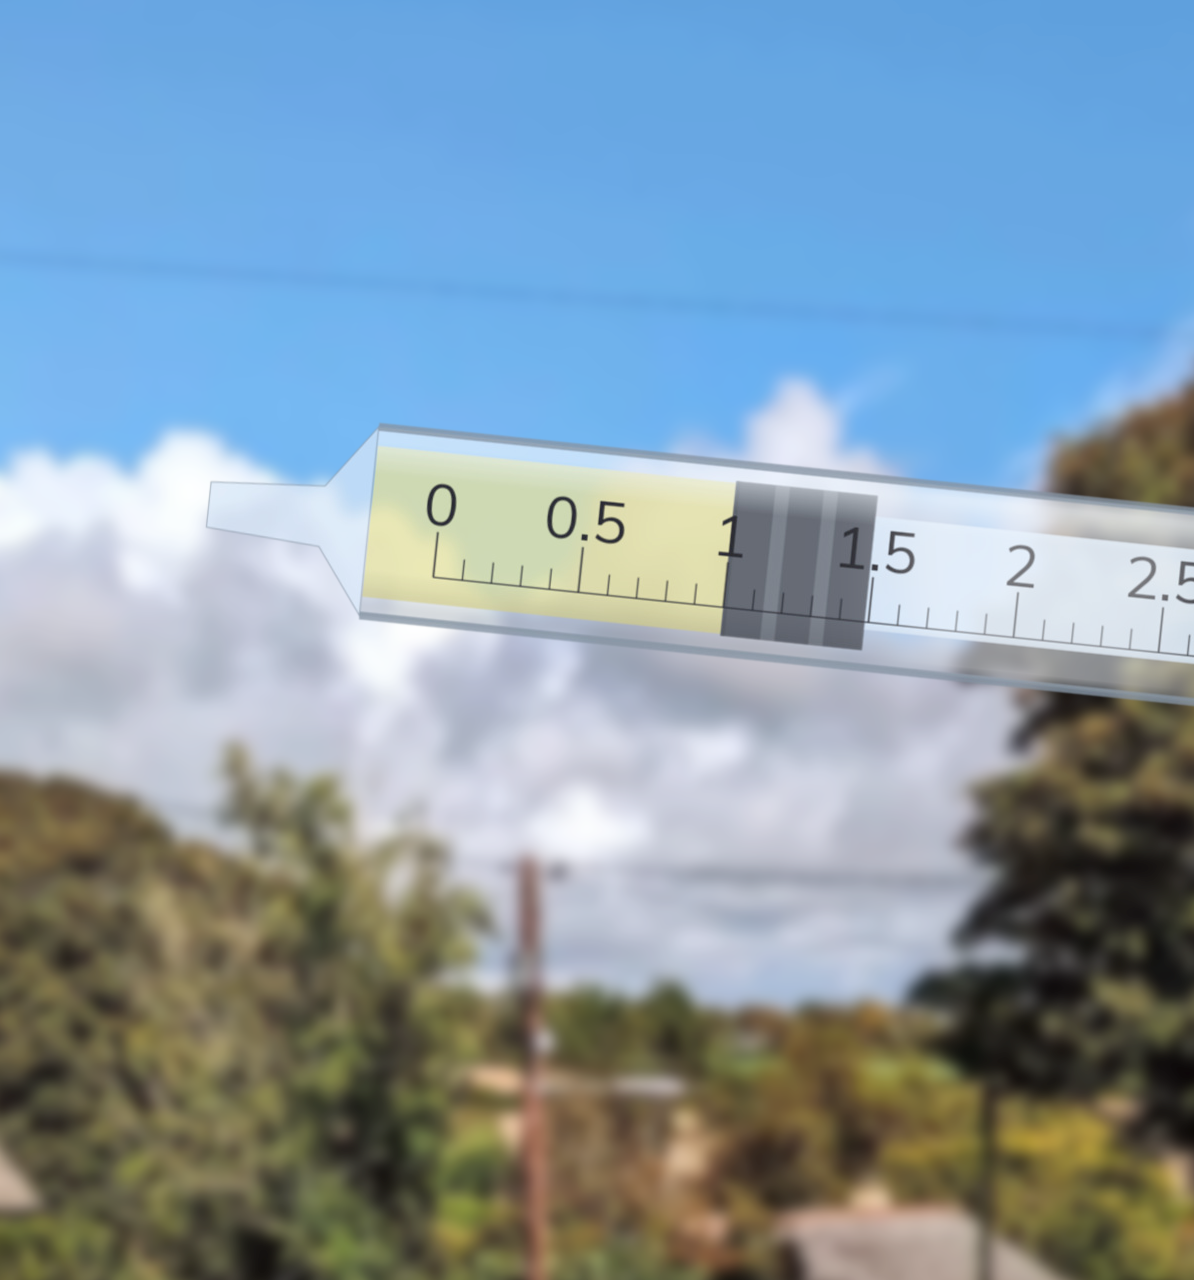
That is **1** mL
